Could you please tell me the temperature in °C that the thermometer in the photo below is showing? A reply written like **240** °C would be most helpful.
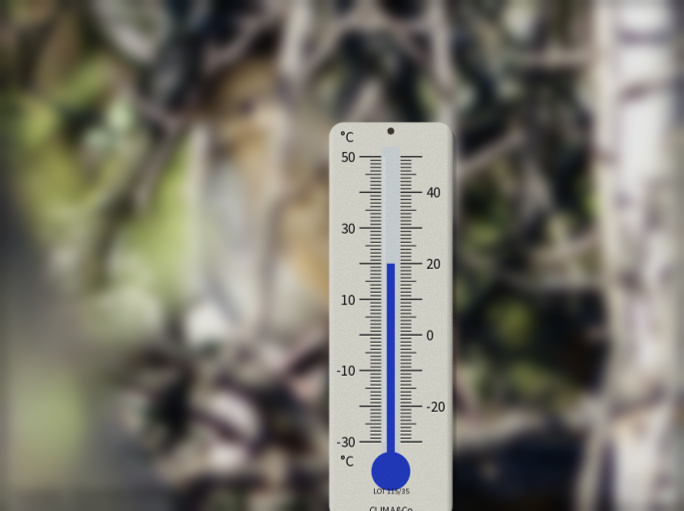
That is **20** °C
